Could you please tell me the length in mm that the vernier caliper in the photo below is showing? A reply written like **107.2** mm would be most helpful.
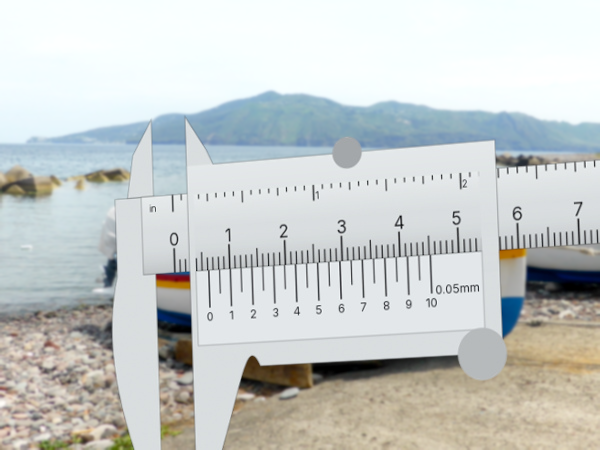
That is **6.2** mm
